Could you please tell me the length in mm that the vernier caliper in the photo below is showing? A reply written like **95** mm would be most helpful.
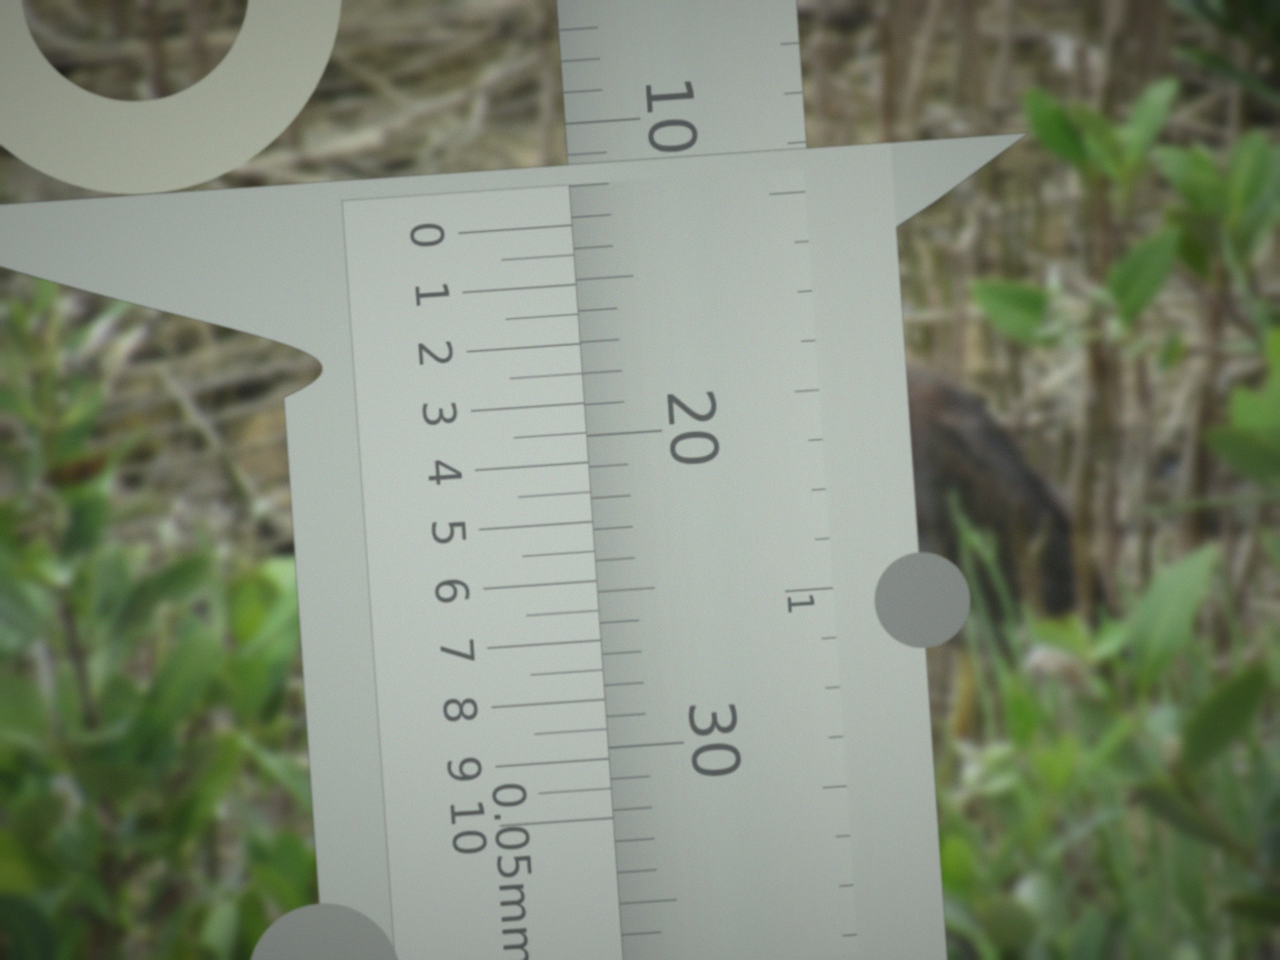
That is **13.25** mm
